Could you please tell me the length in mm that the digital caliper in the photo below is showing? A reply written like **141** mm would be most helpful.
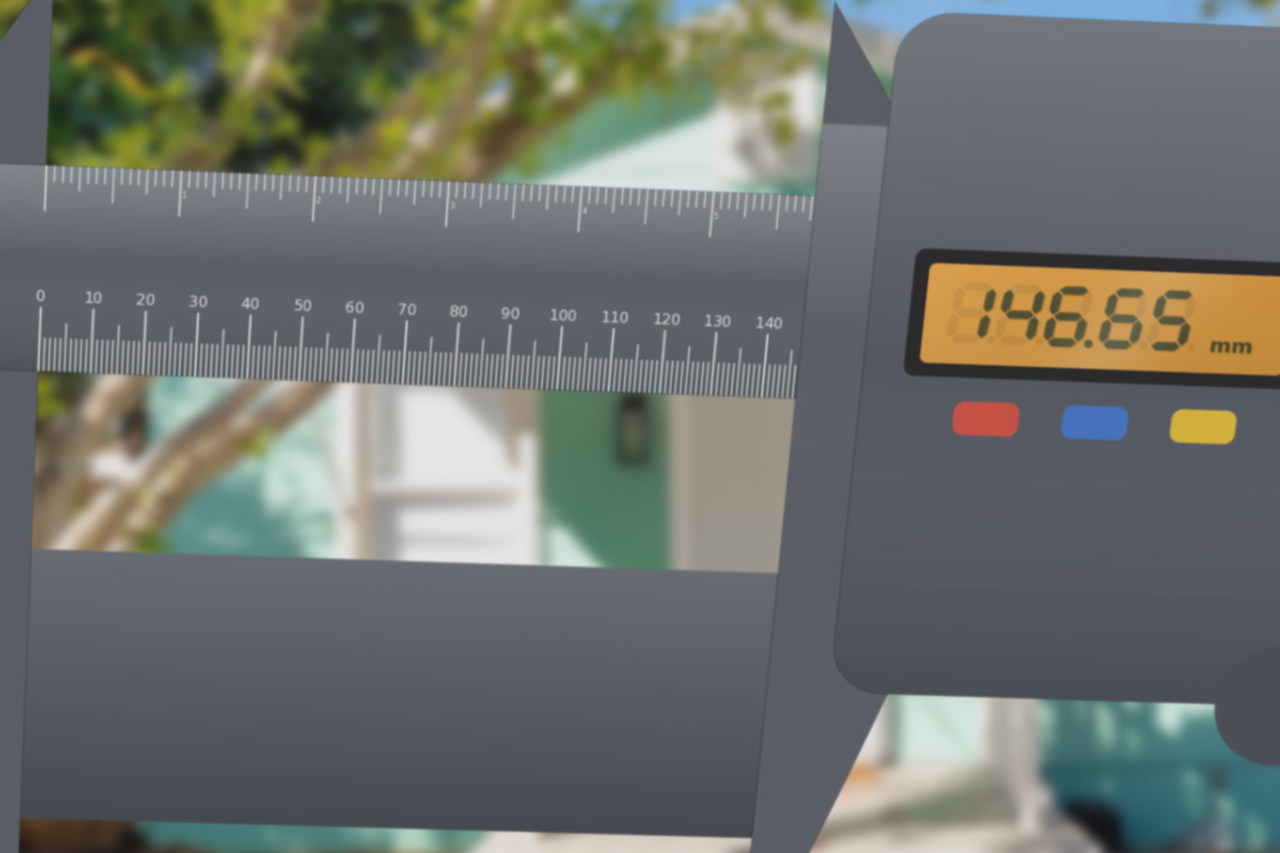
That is **146.65** mm
